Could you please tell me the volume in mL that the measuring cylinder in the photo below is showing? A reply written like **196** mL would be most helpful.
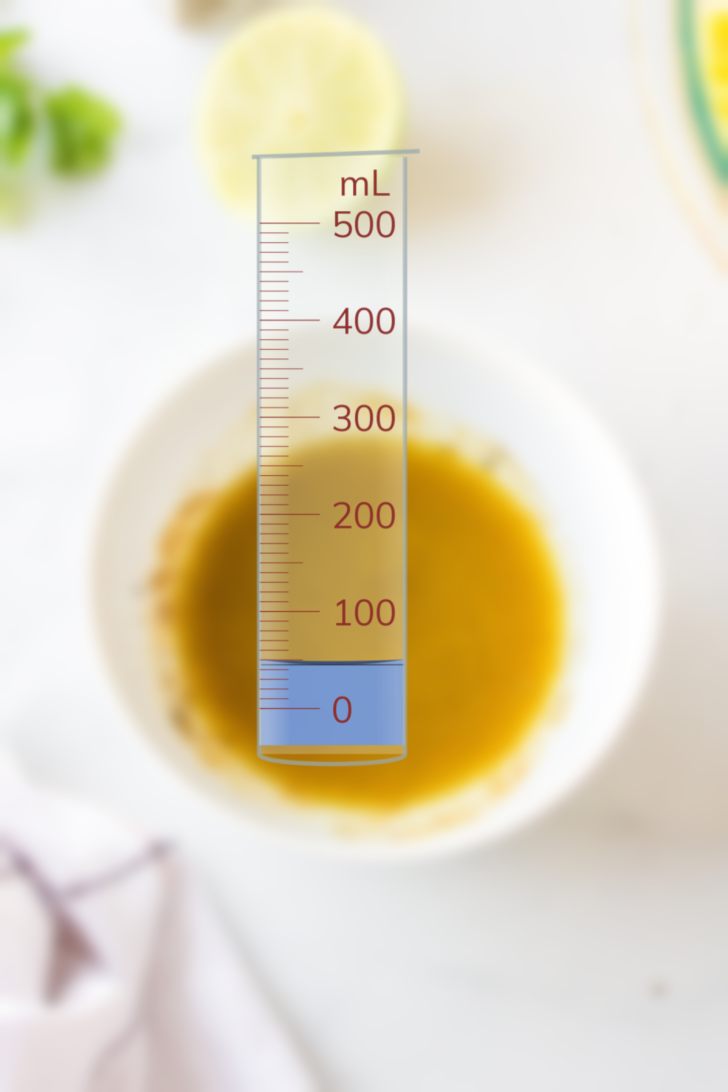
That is **45** mL
